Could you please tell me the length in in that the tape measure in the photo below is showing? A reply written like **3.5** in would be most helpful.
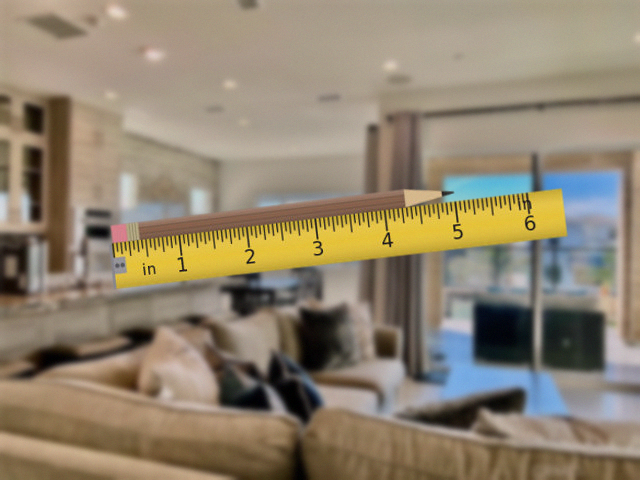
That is **5** in
